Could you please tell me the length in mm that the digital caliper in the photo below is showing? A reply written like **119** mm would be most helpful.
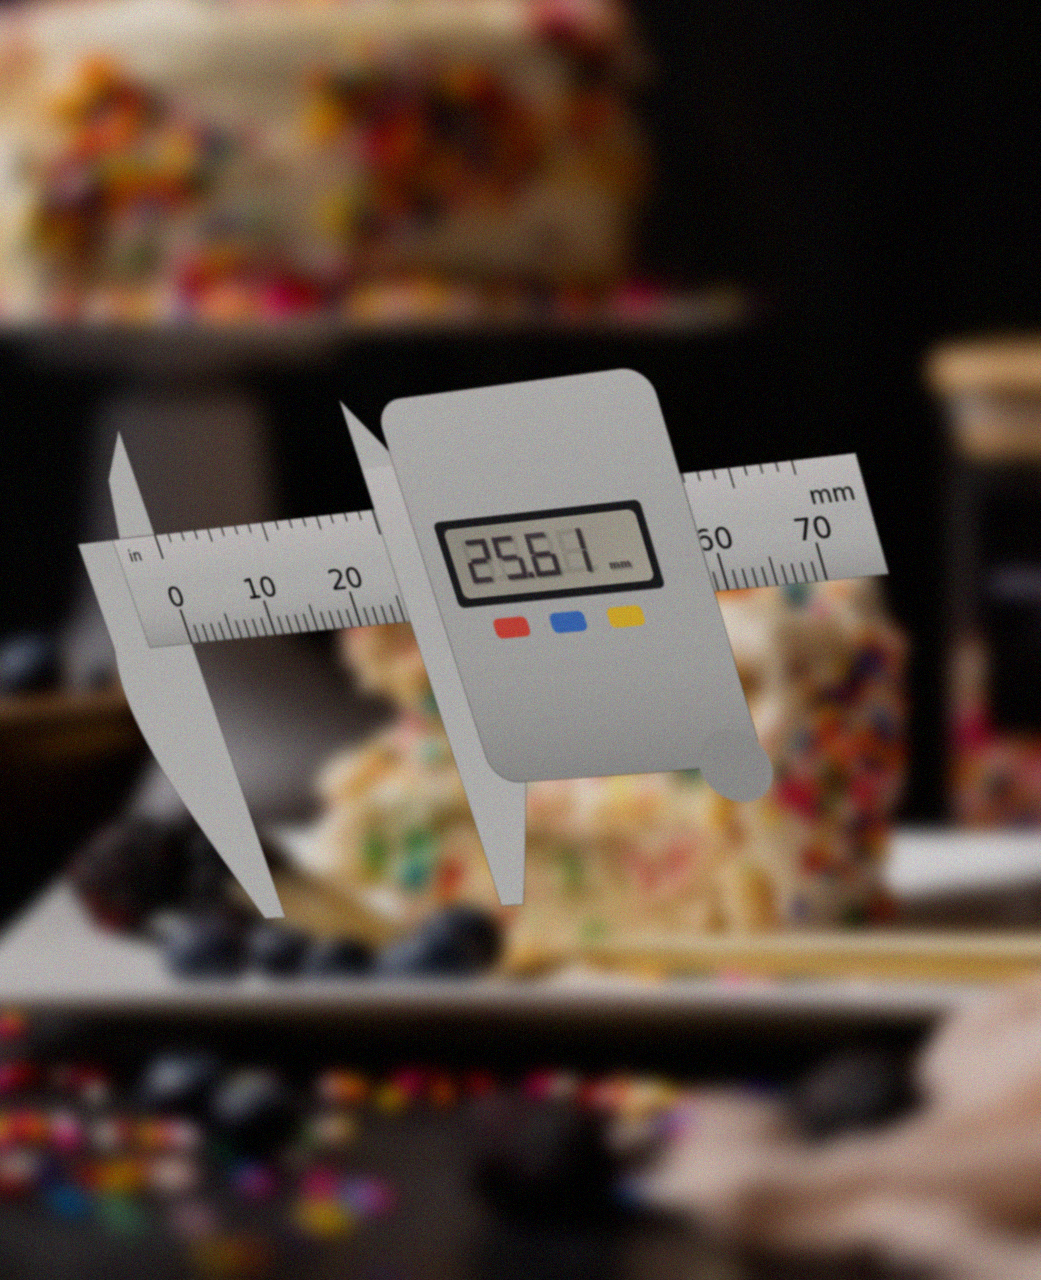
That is **25.61** mm
